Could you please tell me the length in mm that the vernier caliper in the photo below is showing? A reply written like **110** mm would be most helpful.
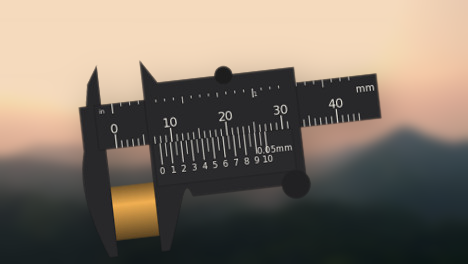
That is **7.8** mm
